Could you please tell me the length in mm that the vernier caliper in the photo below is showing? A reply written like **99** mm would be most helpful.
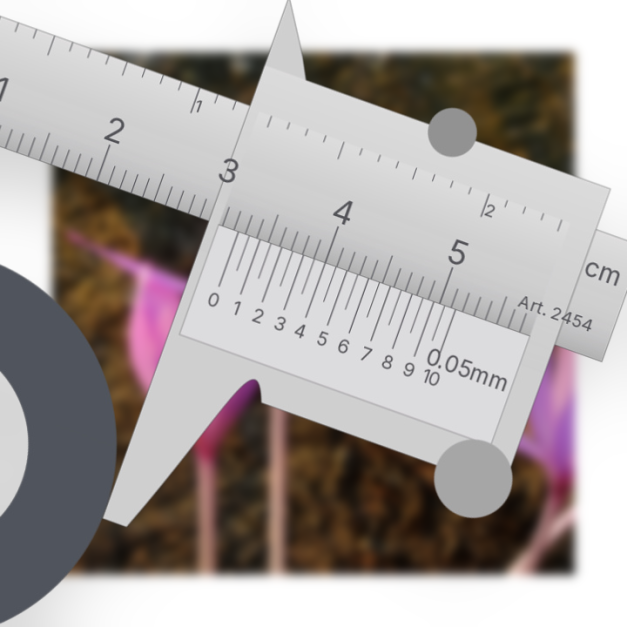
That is **32.4** mm
